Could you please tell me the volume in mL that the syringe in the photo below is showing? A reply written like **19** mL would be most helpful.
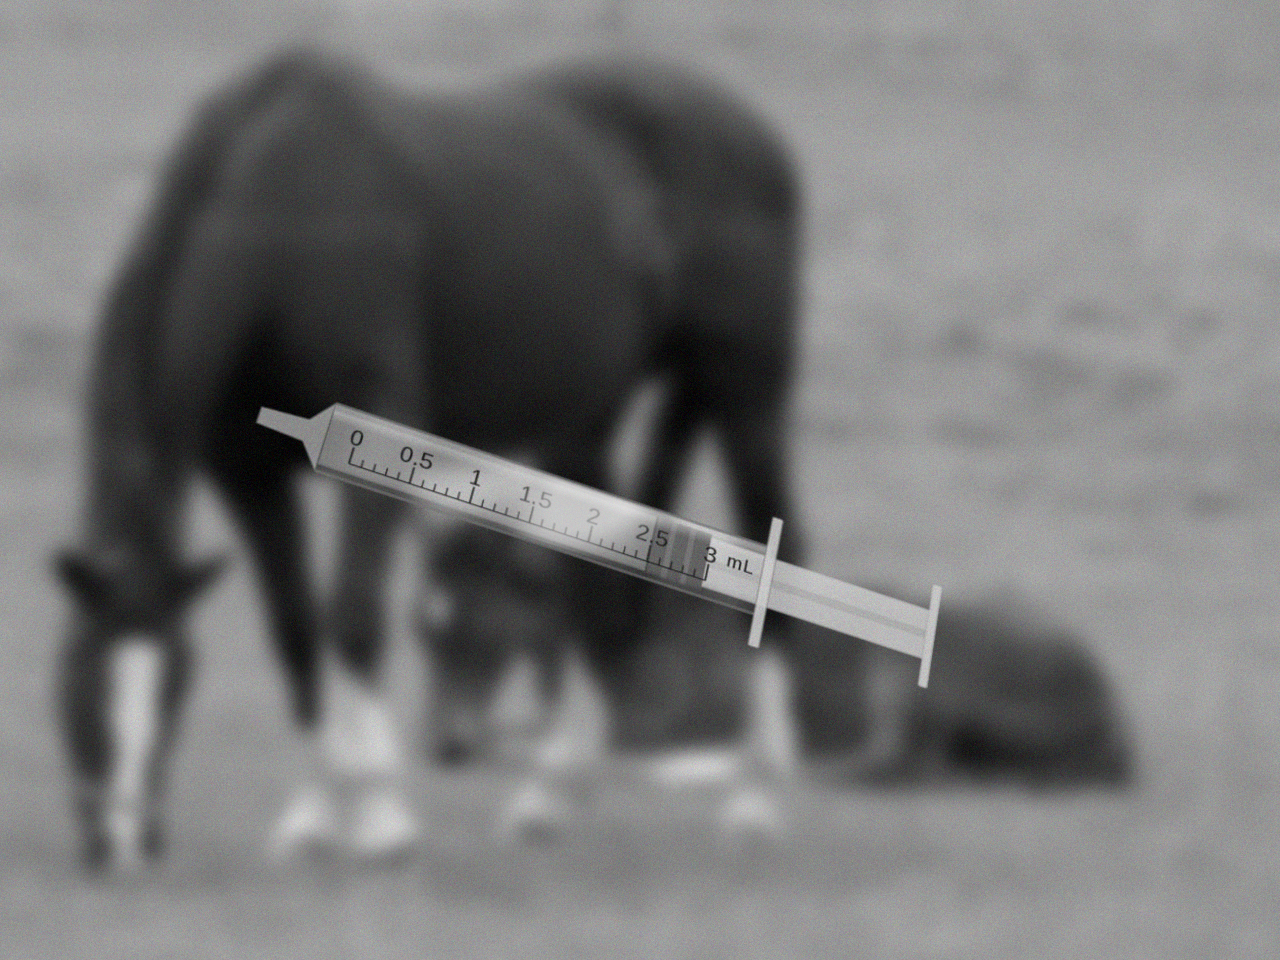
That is **2.5** mL
